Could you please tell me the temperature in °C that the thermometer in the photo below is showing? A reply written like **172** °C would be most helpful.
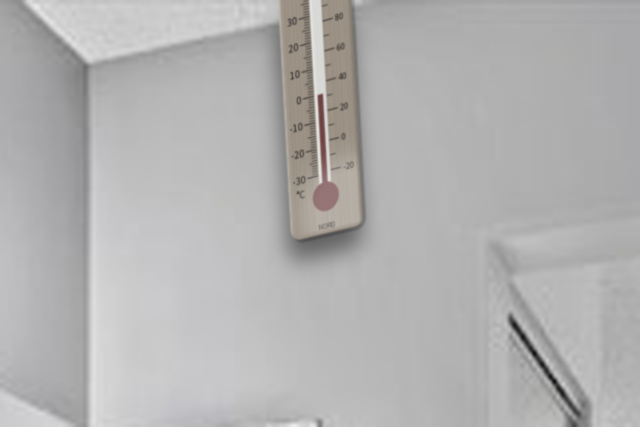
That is **0** °C
